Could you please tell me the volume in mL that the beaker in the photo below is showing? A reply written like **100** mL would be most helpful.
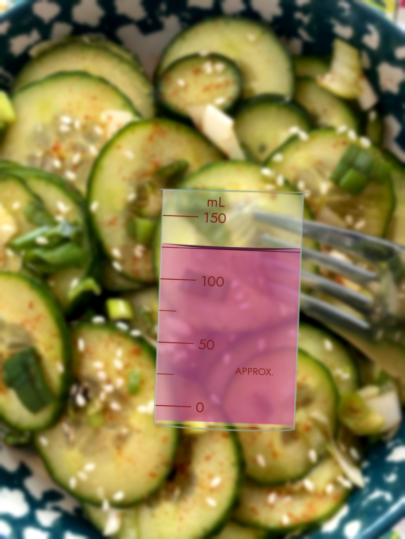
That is **125** mL
